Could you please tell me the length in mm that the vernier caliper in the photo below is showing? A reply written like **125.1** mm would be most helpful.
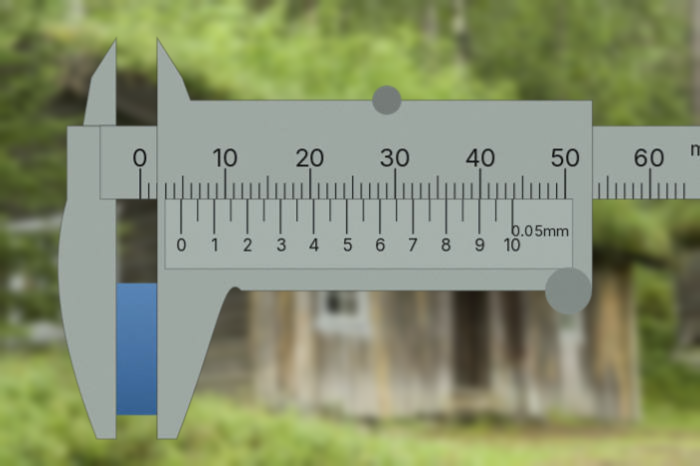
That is **4.8** mm
